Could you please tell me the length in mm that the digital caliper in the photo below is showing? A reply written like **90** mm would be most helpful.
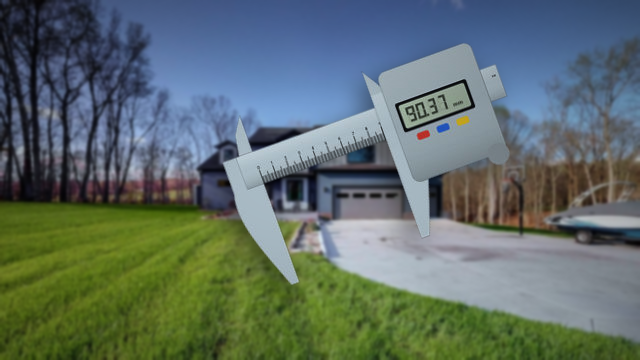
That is **90.37** mm
